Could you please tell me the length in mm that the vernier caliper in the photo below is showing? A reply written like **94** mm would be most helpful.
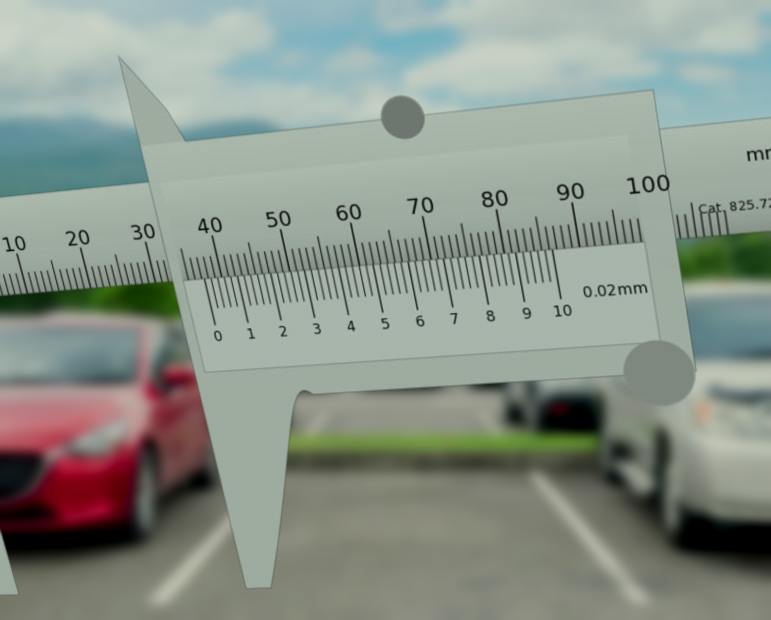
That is **37.4** mm
